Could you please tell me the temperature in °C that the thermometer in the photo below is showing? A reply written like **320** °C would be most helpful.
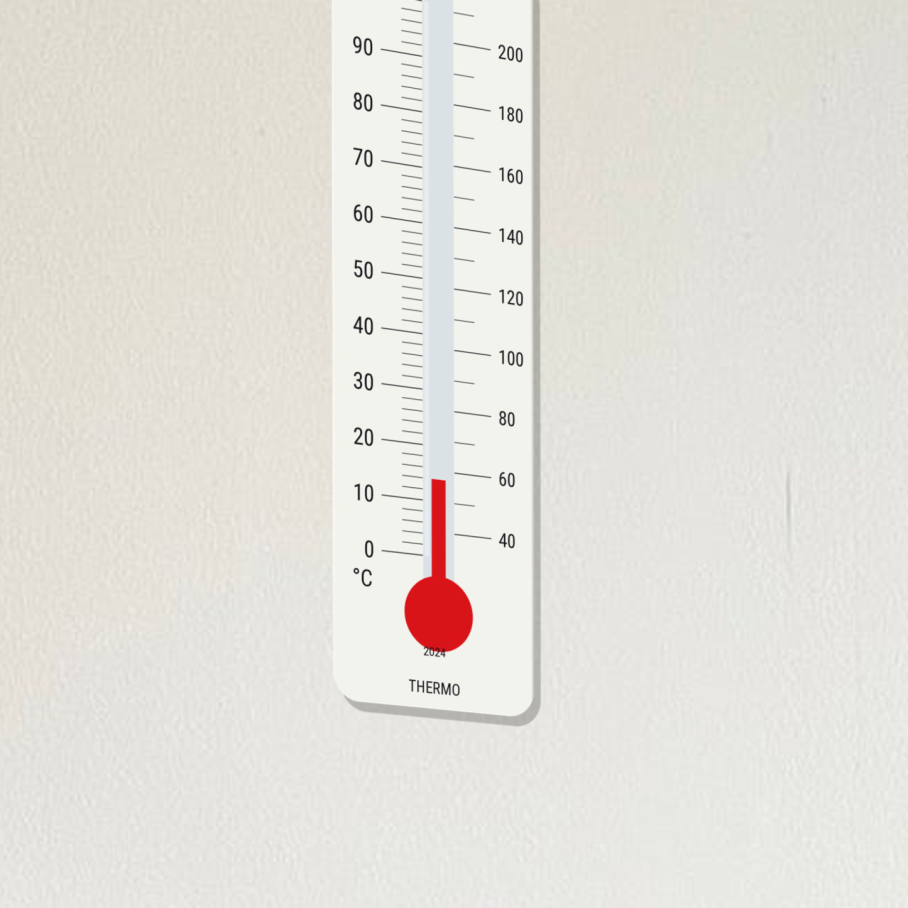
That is **14** °C
